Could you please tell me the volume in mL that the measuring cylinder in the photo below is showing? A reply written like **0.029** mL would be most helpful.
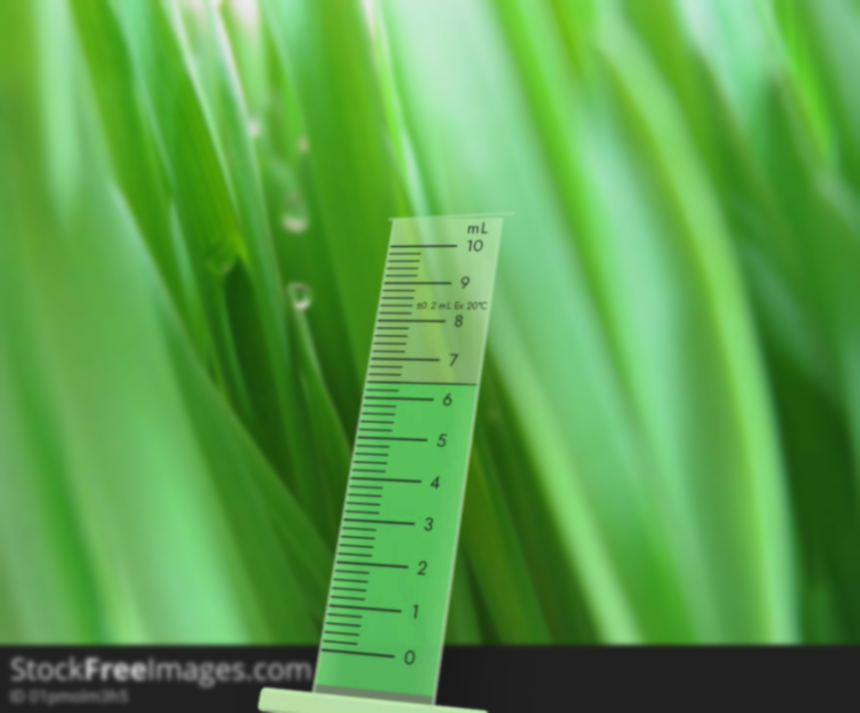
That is **6.4** mL
